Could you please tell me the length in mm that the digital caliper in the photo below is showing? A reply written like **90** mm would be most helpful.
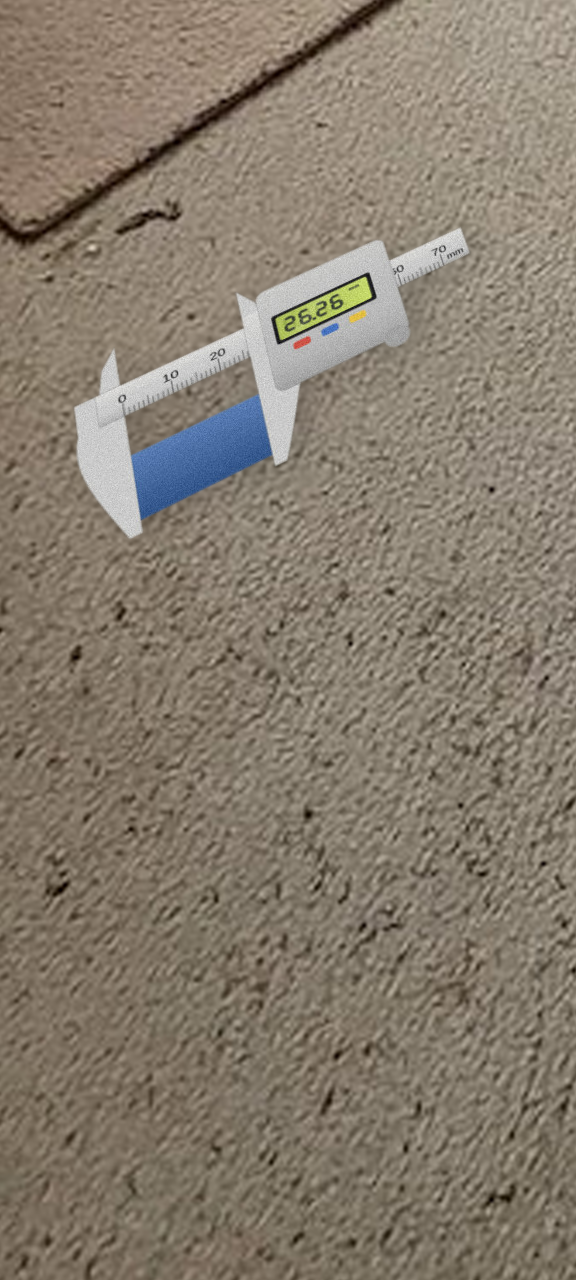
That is **26.26** mm
